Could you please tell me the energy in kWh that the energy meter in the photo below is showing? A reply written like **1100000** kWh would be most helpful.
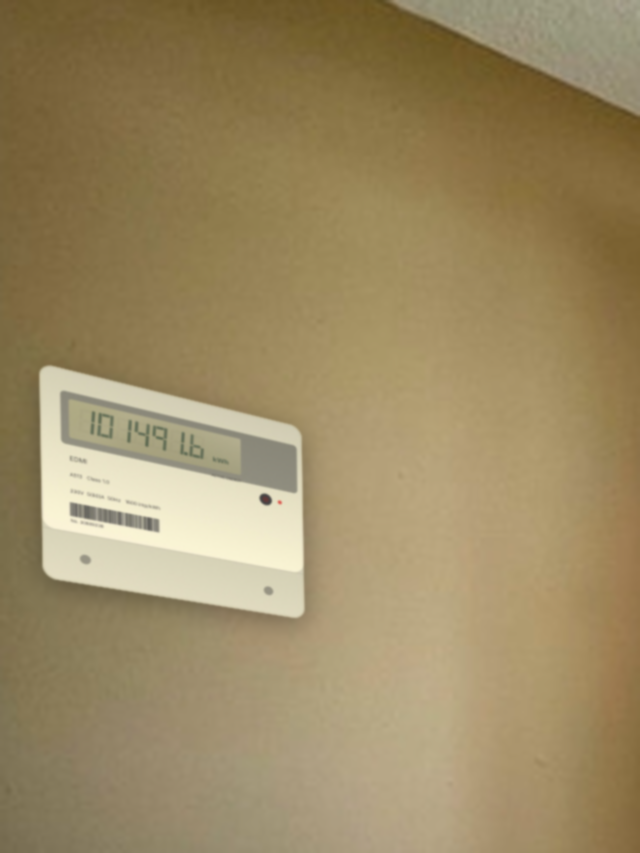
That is **101491.6** kWh
